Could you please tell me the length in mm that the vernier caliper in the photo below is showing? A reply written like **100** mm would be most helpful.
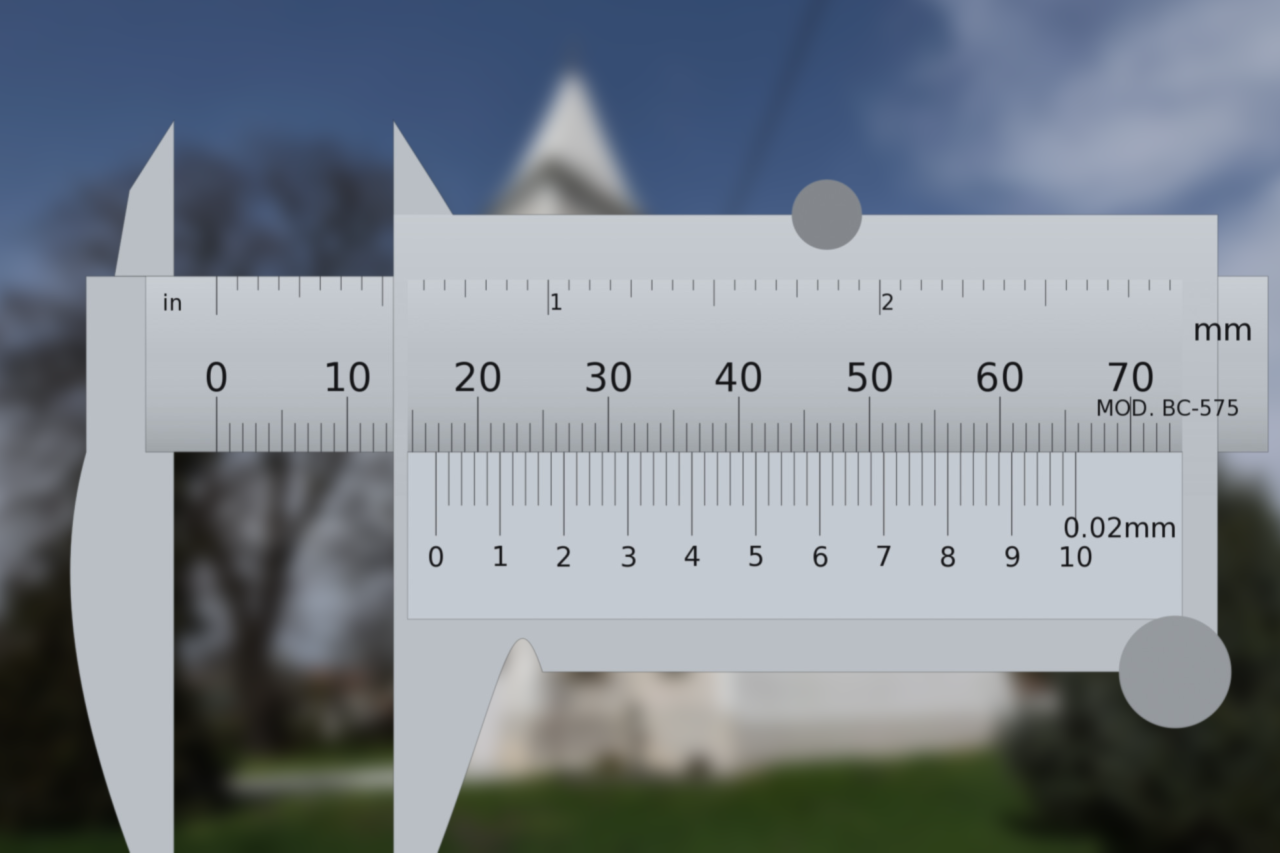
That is **16.8** mm
